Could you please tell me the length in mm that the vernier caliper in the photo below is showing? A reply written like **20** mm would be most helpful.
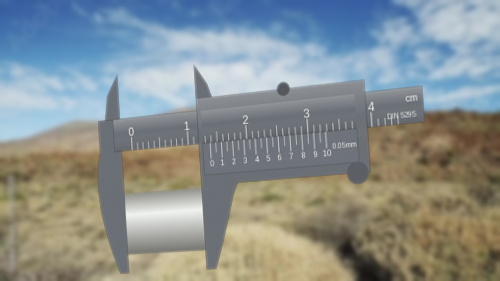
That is **13.8** mm
